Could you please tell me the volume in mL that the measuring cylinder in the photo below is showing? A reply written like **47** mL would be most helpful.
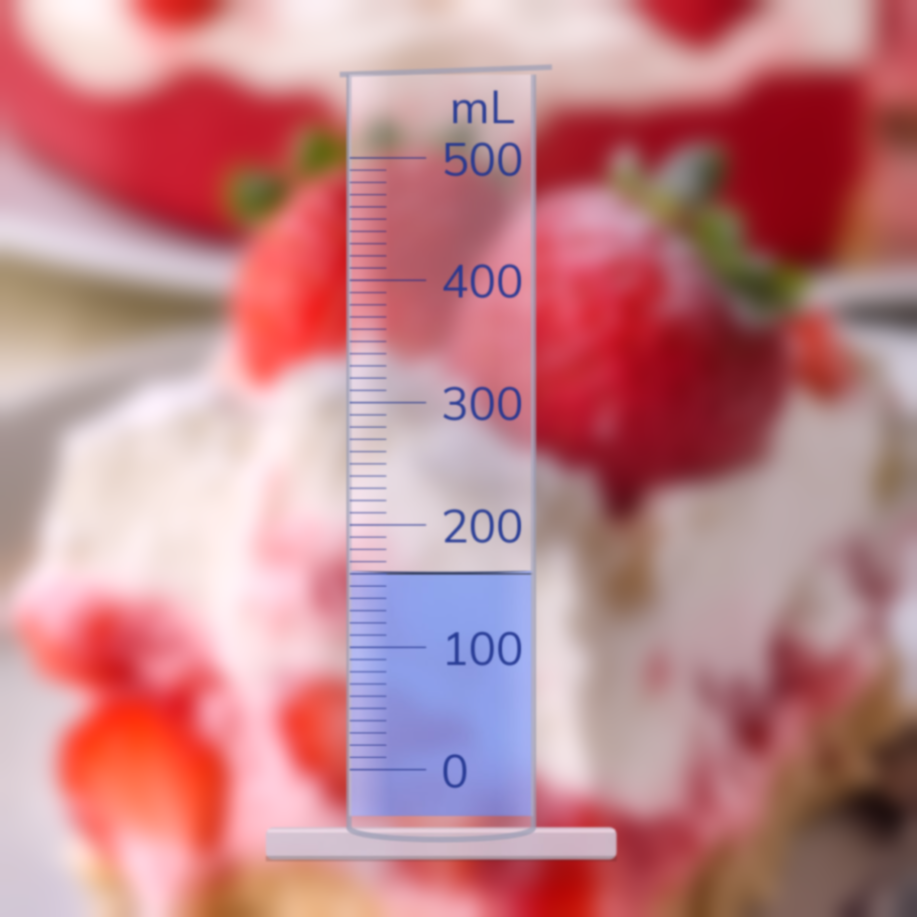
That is **160** mL
